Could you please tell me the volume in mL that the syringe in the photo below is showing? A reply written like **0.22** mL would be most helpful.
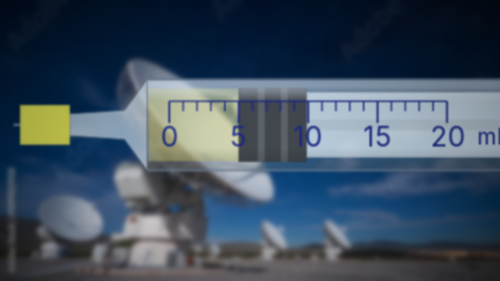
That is **5** mL
